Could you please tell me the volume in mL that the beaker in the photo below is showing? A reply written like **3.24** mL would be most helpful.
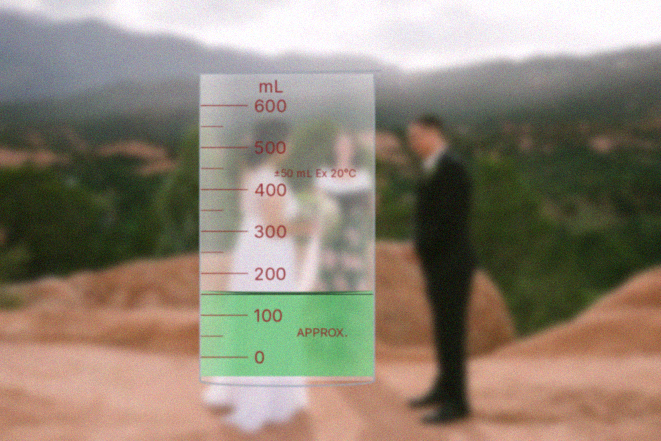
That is **150** mL
